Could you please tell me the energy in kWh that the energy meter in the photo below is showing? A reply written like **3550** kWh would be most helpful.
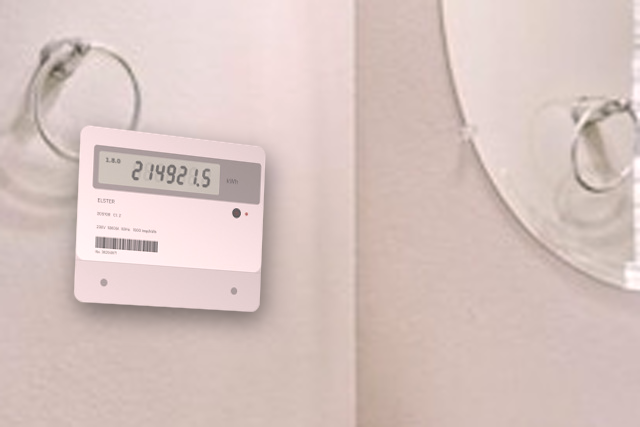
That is **214921.5** kWh
